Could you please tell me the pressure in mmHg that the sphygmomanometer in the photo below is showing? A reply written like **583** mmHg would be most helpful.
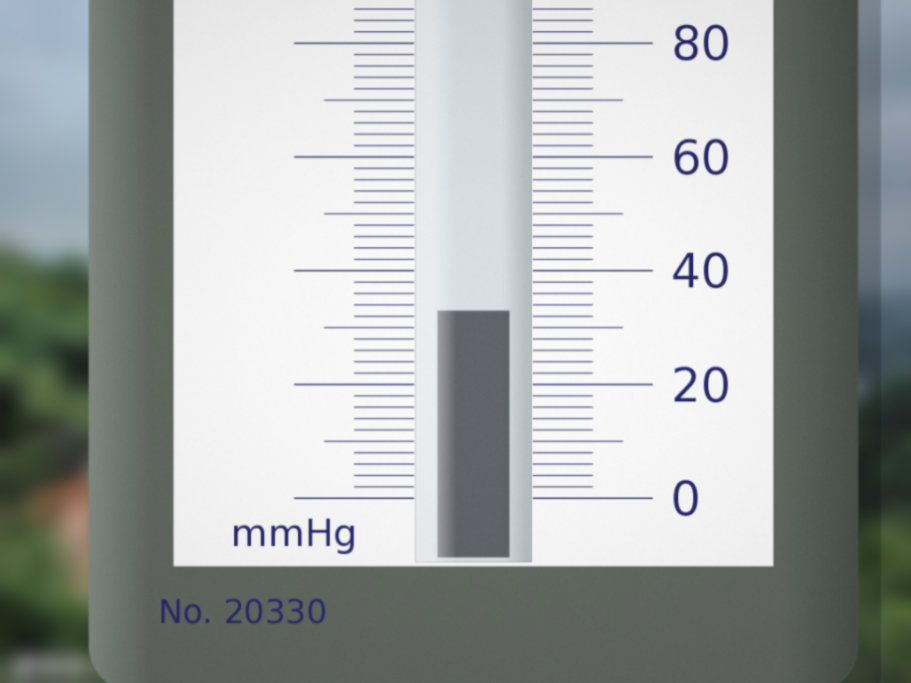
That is **33** mmHg
